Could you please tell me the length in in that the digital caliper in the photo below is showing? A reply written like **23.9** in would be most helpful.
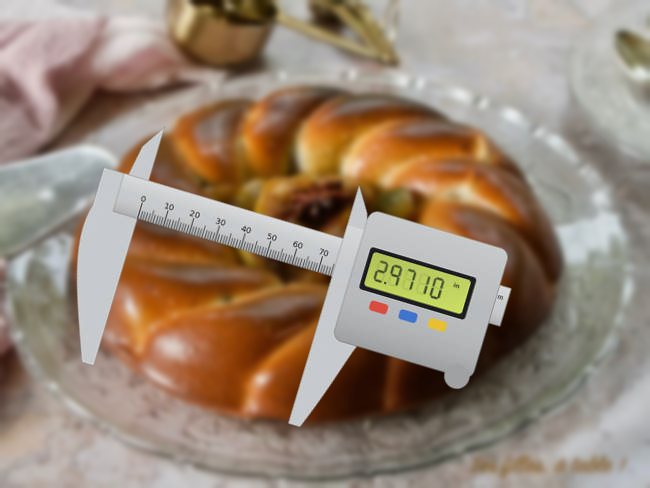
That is **2.9710** in
